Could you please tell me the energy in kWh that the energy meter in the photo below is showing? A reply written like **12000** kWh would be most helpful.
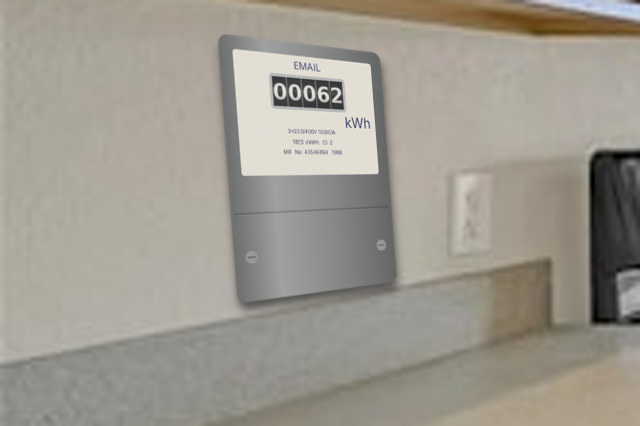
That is **62** kWh
